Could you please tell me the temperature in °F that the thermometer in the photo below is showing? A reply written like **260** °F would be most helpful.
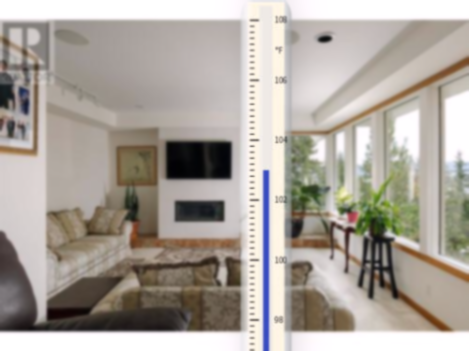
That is **103** °F
